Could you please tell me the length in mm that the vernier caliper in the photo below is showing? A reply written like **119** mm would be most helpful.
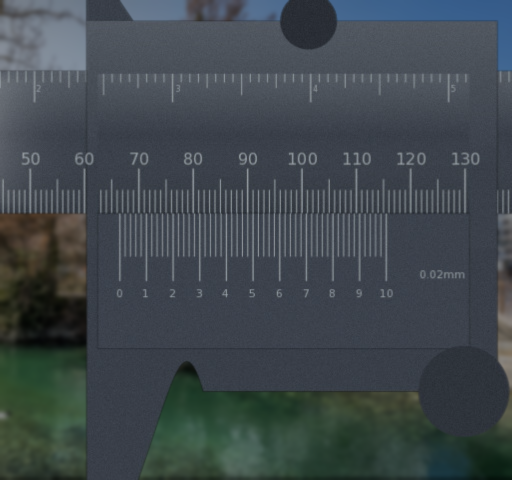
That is **66.5** mm
